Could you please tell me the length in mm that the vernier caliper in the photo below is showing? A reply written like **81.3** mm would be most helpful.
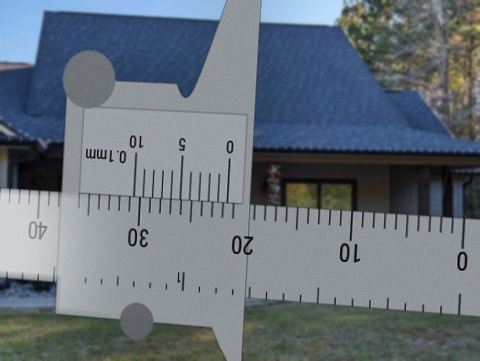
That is **21.6** mm
